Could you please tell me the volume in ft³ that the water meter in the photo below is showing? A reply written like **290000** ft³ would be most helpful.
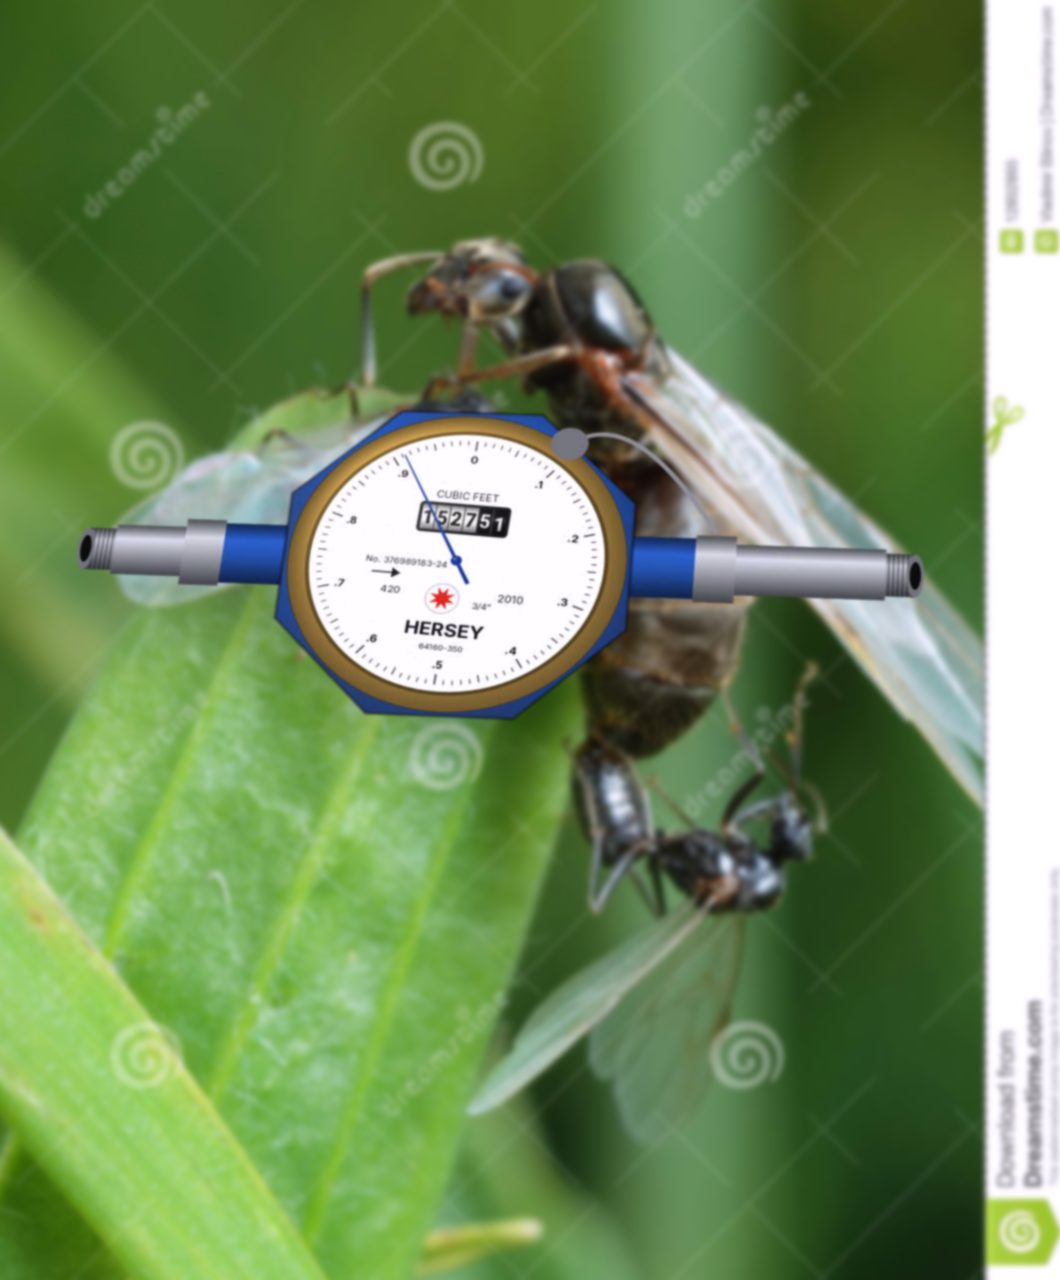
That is **152750.91** ft³
